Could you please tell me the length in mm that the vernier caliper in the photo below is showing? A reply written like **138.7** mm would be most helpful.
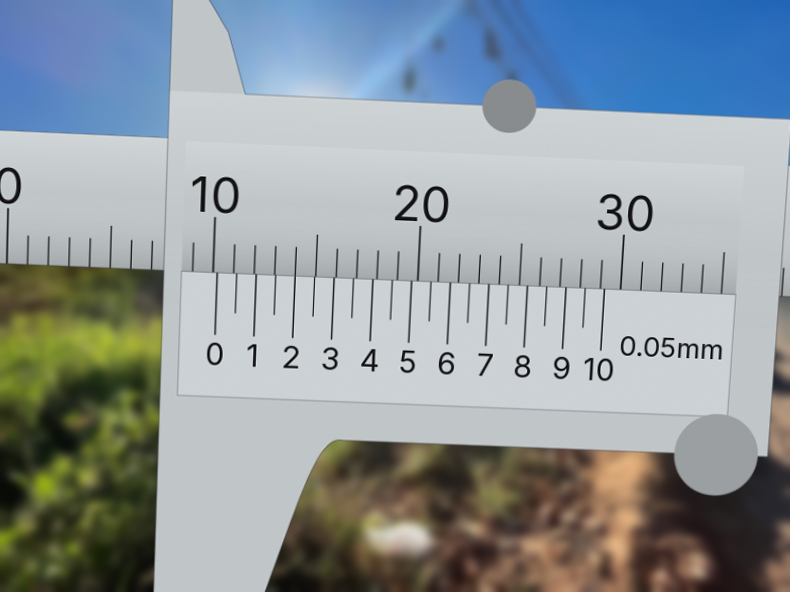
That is **10.2** mm
